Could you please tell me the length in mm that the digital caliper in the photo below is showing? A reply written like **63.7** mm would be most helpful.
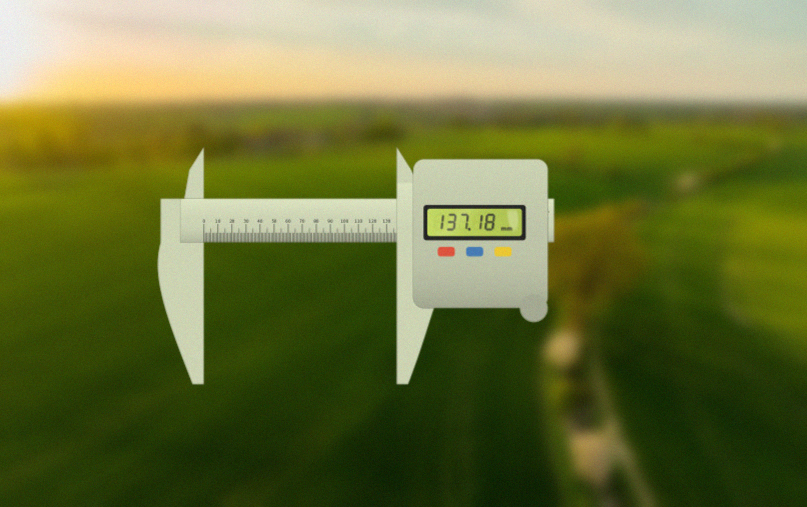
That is **137.18** mm
